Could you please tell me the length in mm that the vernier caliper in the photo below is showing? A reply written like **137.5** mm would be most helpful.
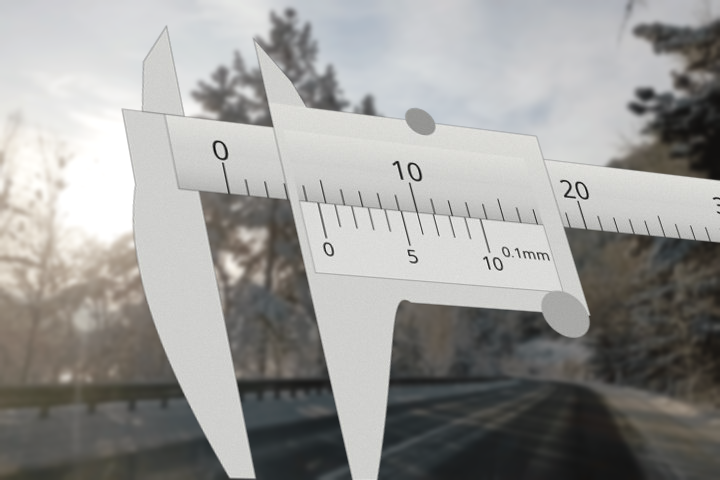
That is **4.6** mm
